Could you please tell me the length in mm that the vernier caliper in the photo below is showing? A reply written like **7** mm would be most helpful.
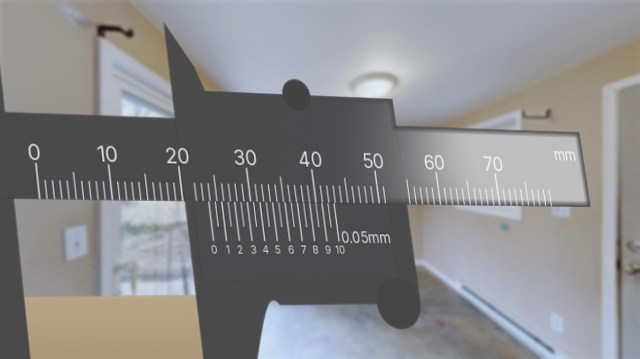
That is **23.8** mm
